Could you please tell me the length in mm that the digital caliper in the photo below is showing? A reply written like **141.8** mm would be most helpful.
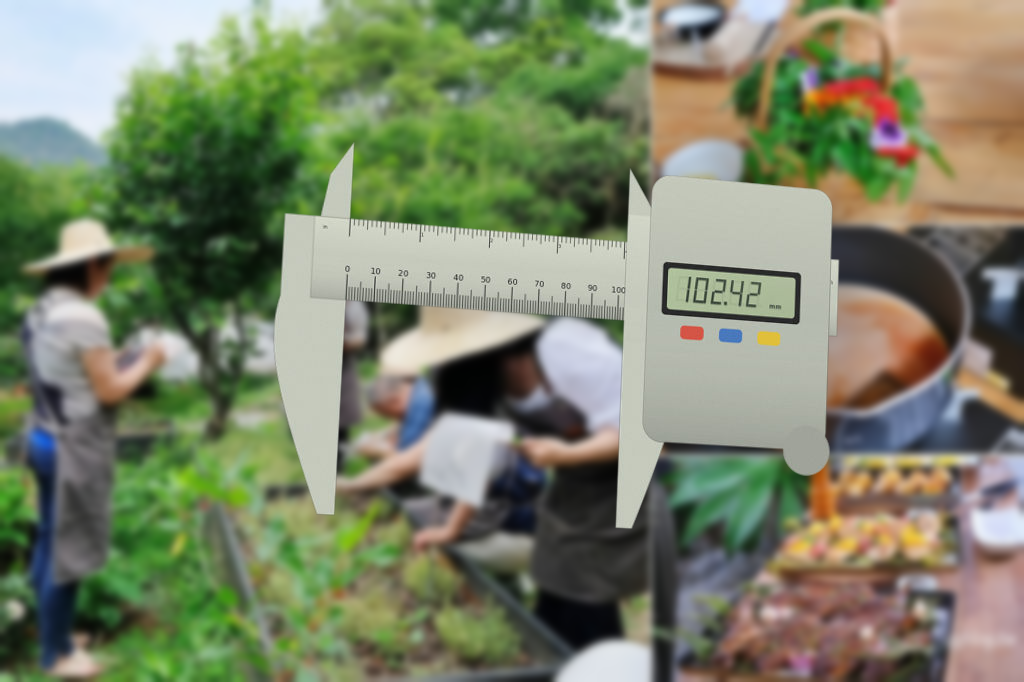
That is **102.42** mm
